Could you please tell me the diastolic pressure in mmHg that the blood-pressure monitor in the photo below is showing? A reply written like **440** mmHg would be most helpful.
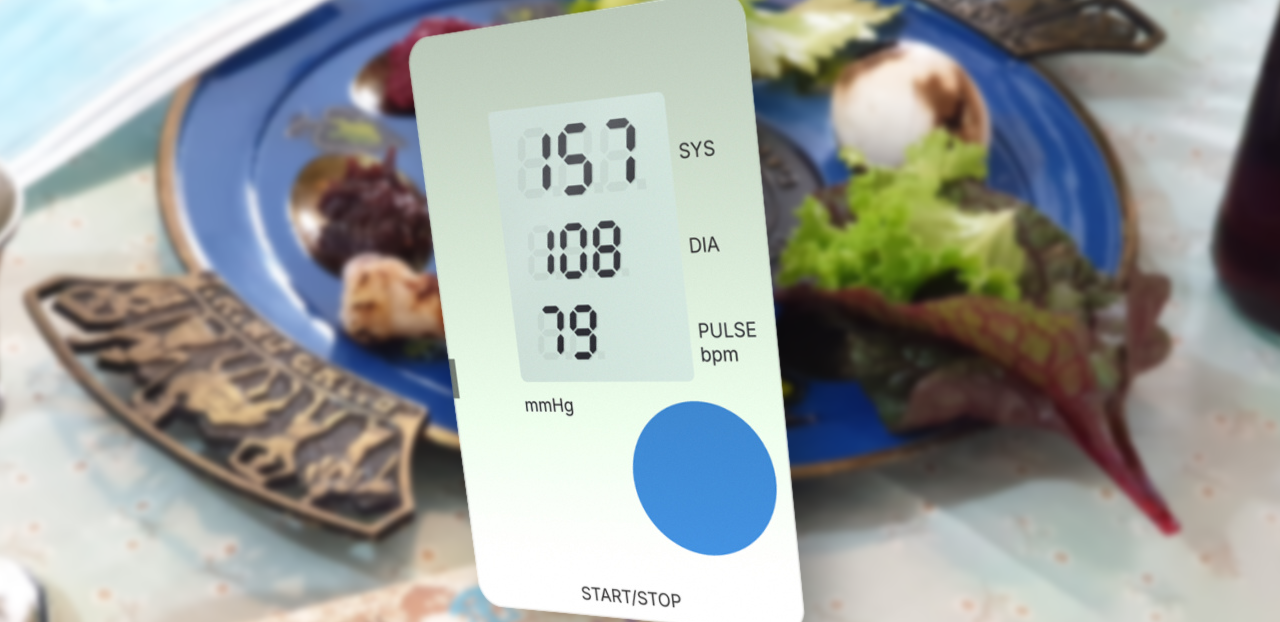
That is **108** mmHg
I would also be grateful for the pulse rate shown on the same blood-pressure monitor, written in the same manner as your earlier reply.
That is **79** bpm
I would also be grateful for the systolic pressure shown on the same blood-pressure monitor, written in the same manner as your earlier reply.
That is **157** mmHg
